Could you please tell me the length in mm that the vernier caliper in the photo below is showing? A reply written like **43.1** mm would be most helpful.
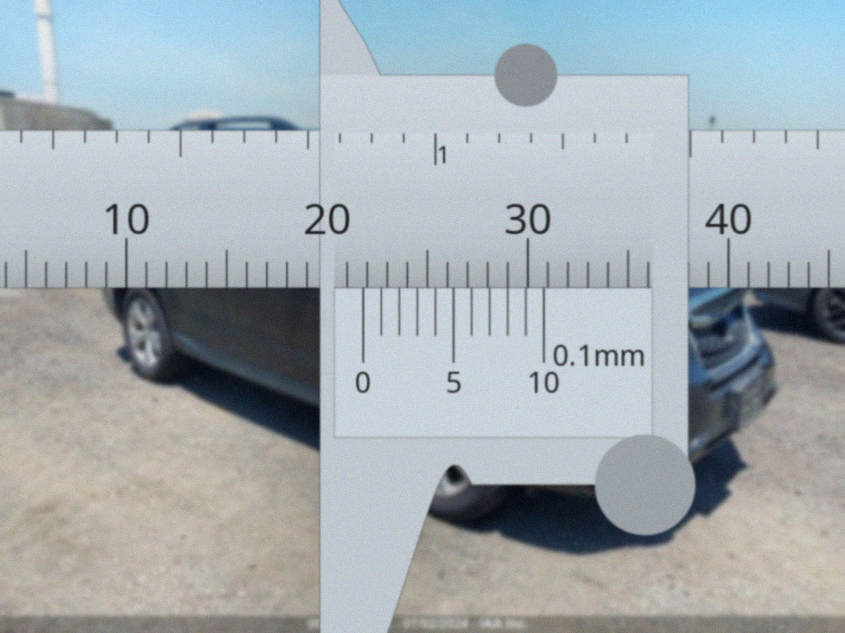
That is **21.8** mm
